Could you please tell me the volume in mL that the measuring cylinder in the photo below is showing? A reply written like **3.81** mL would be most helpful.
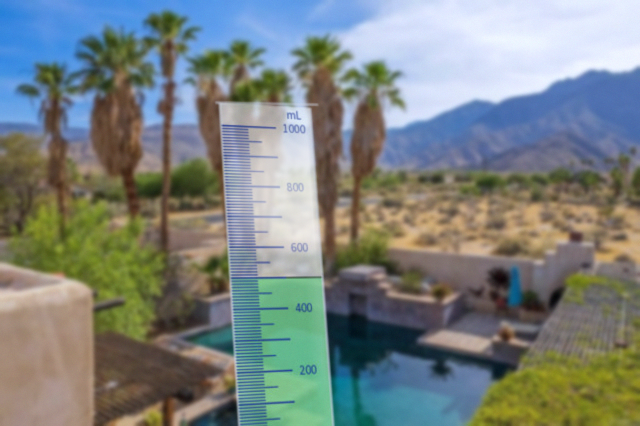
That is **500** mL
